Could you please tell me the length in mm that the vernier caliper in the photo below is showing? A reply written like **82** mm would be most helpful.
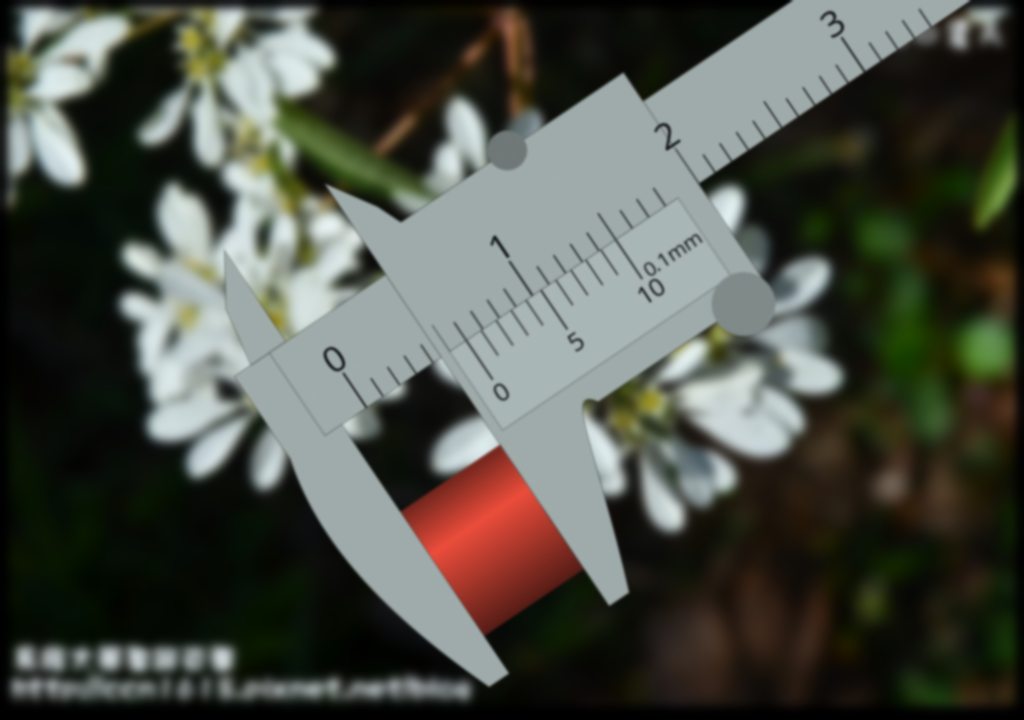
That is **6.0** mm
